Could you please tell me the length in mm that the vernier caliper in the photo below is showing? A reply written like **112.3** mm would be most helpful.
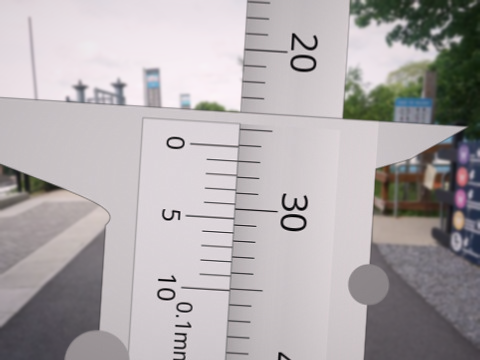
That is **26.1** mm
